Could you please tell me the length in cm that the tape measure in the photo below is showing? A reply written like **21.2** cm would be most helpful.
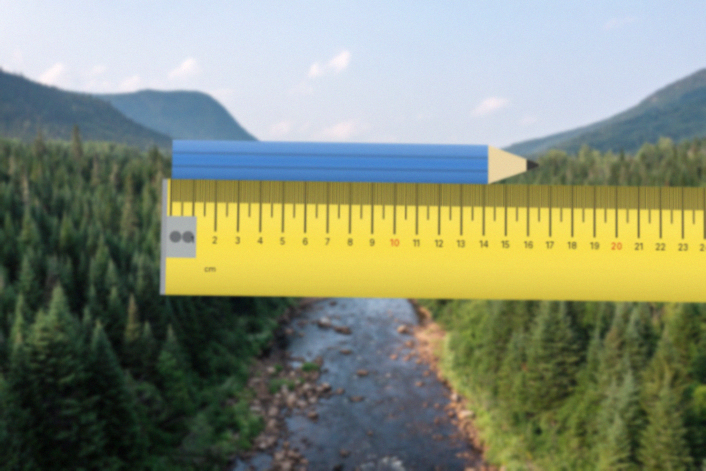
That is **16.5** cm
